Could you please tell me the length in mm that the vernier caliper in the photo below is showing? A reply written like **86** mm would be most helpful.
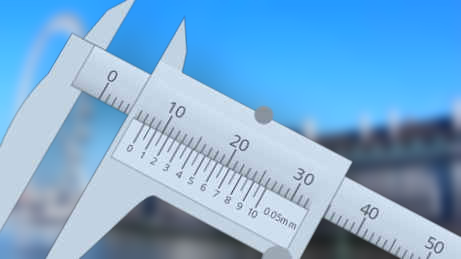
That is **7.2** mm
